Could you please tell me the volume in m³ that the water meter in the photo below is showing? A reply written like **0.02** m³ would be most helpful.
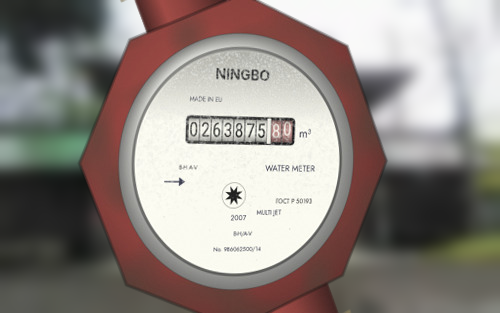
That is **263875.80** m³
